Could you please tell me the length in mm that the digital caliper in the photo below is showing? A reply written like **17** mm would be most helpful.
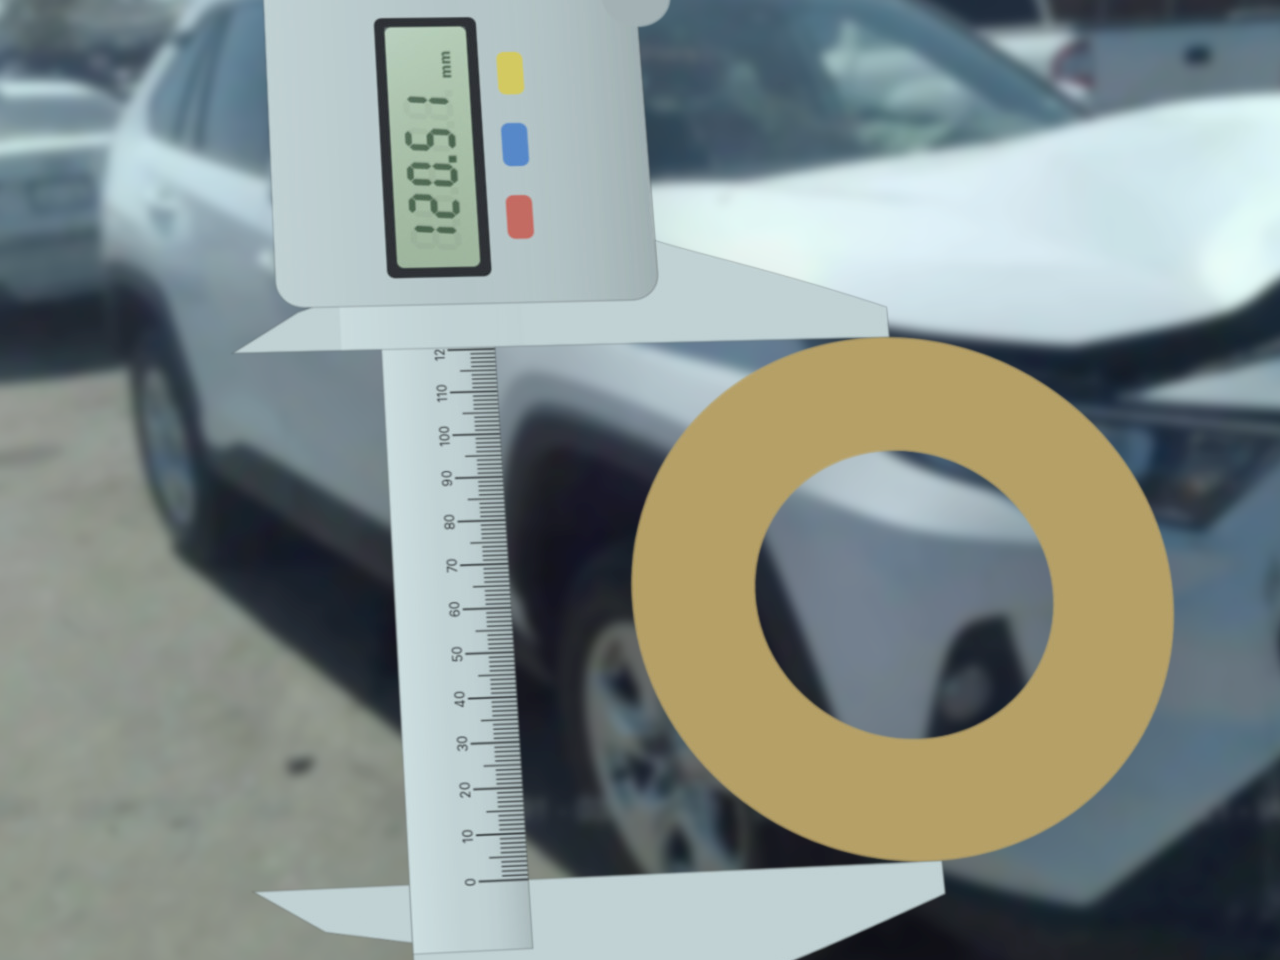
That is **120.51** mm
